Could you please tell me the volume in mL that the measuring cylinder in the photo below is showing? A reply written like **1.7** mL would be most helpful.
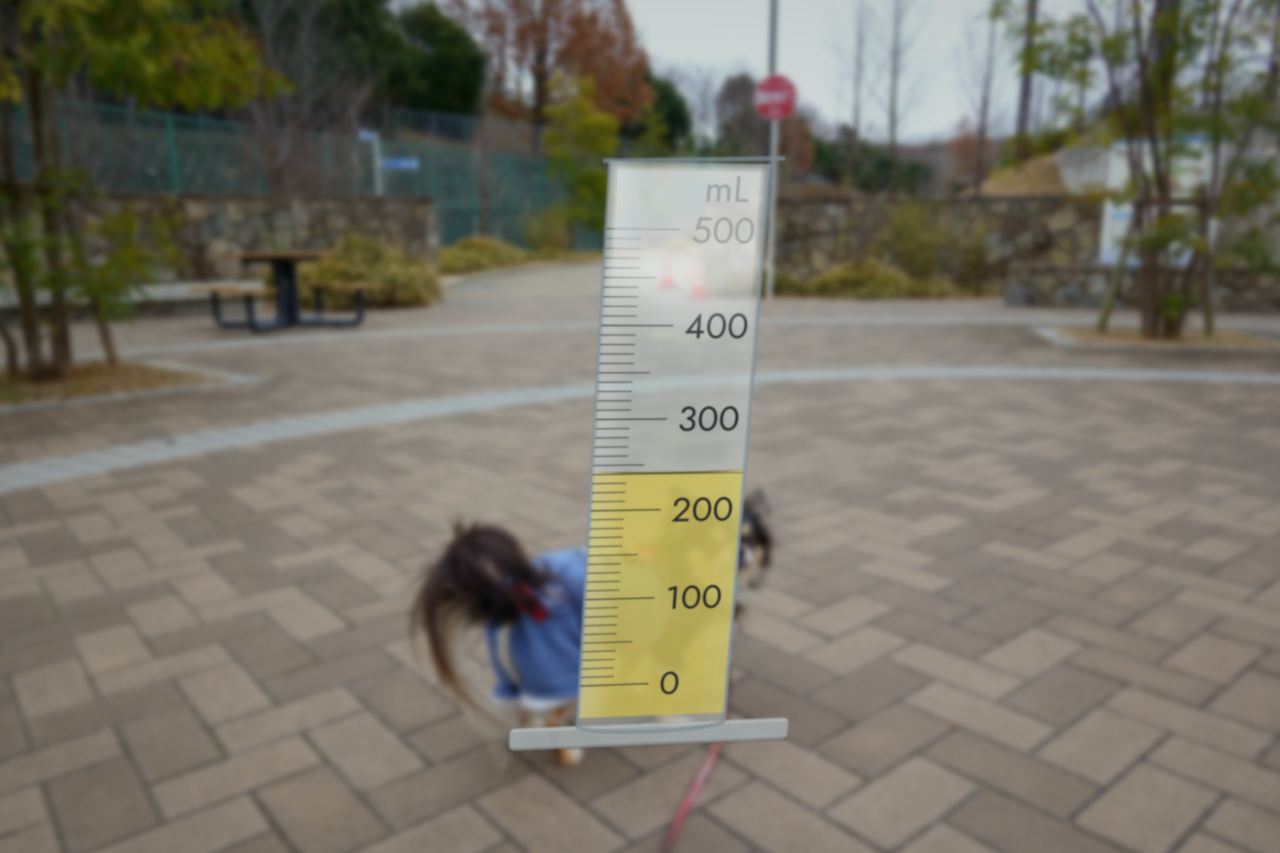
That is **240** mL
